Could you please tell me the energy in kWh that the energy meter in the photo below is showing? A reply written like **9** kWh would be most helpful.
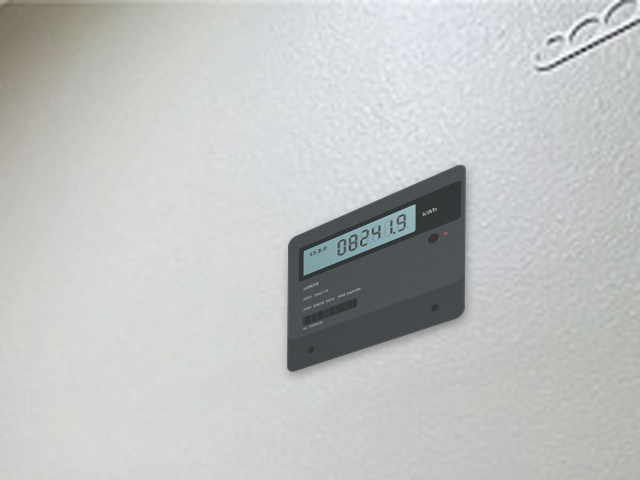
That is **8241.9** kWh
